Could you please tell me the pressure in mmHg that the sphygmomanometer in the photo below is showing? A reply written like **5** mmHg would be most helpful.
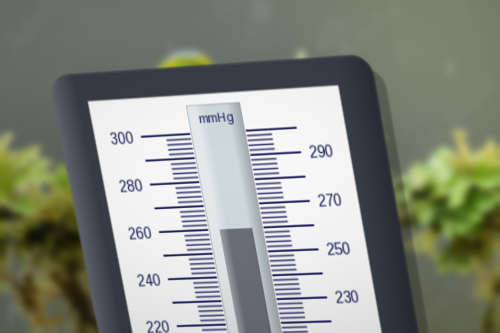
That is **260** mmHg
